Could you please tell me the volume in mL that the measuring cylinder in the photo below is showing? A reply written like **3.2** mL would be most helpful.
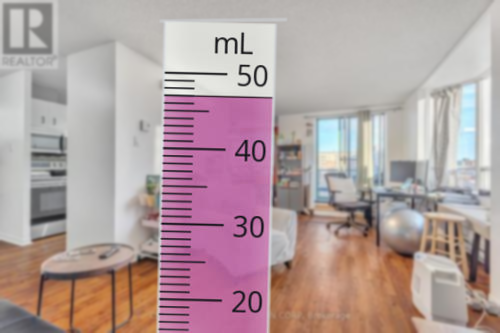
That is **47** mL
